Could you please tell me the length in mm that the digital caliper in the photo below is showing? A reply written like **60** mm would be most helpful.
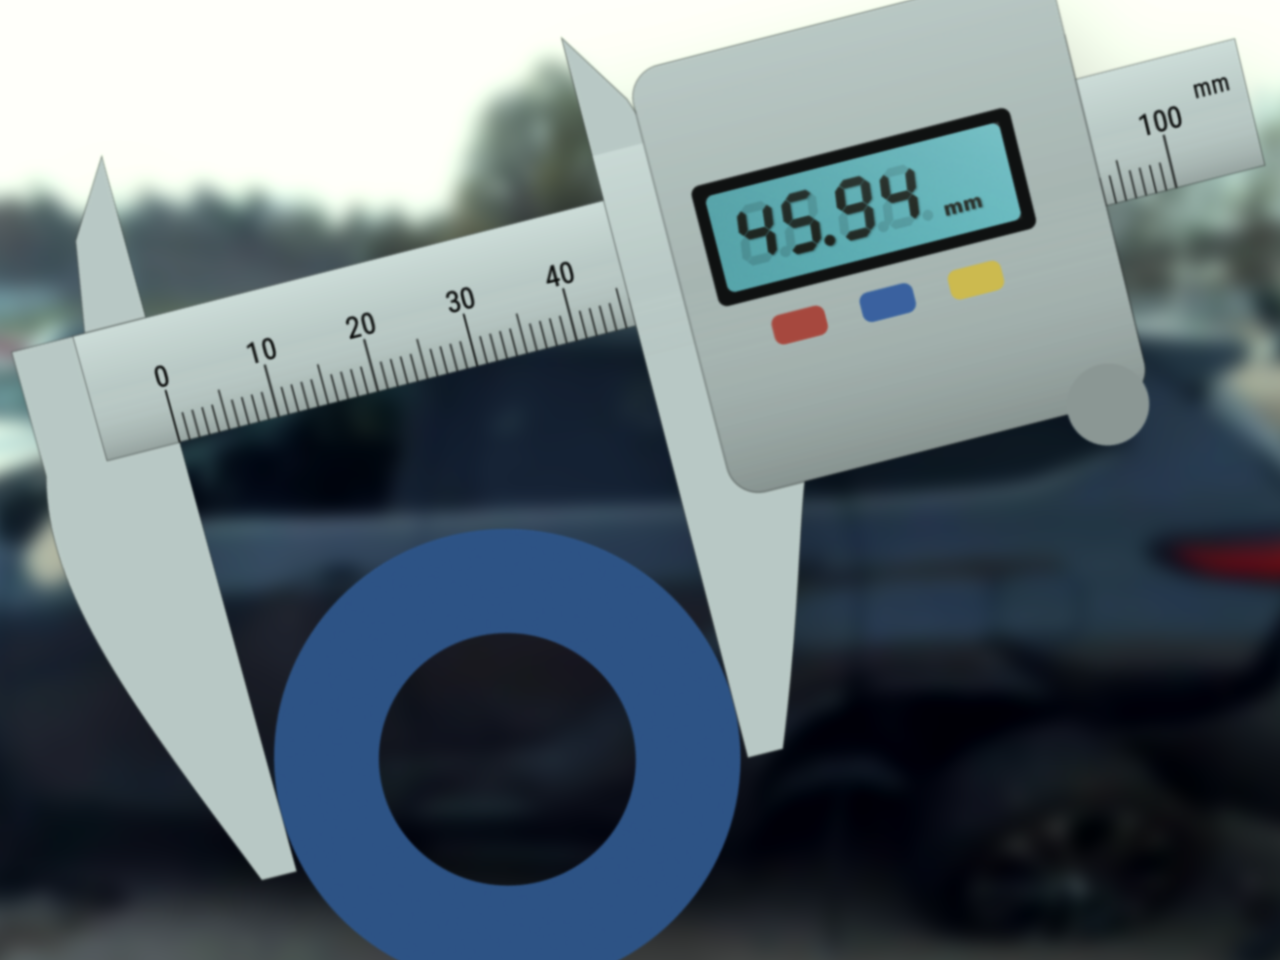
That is **45.94** mm
